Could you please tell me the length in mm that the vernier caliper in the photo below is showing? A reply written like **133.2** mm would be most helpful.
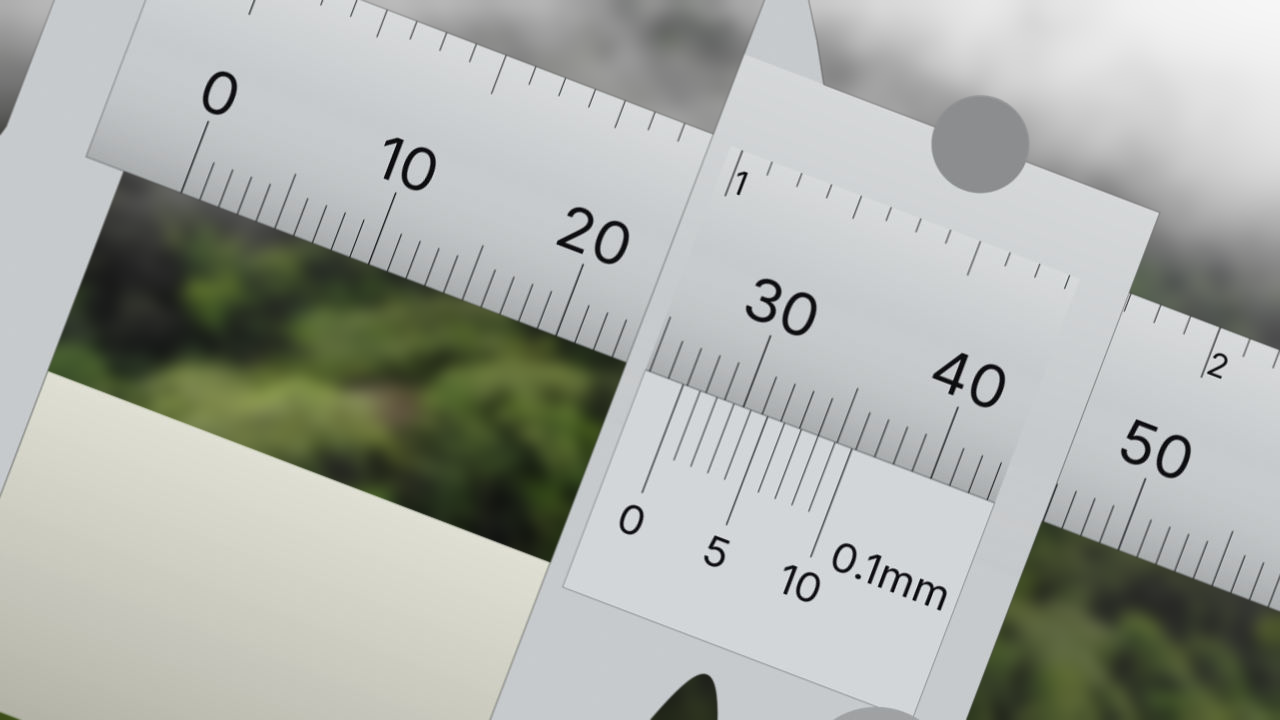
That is **26.8** mm
